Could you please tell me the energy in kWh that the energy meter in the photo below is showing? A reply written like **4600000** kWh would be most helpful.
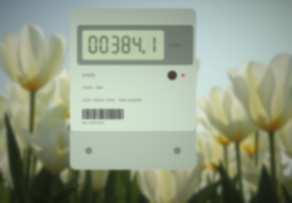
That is **384.1** kWh
